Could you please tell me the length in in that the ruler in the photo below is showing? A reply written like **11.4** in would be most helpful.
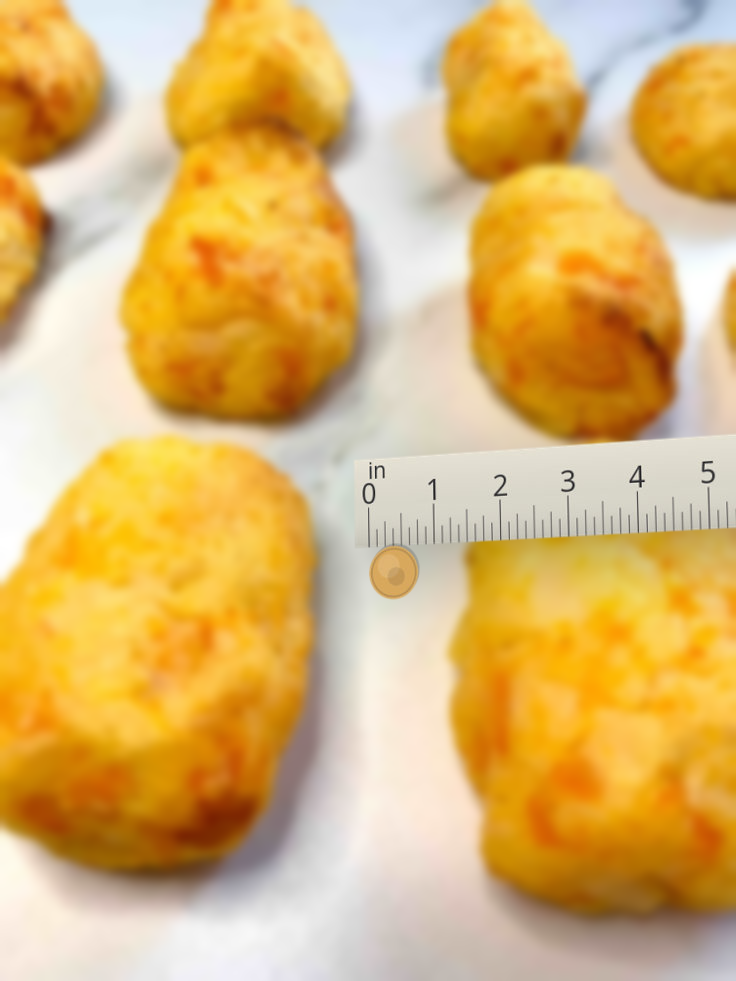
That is **0.75** in
